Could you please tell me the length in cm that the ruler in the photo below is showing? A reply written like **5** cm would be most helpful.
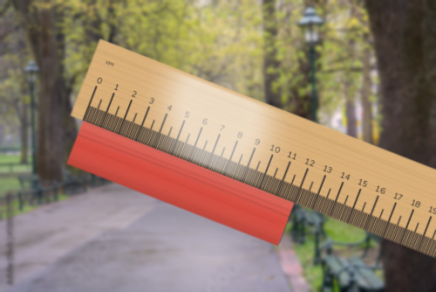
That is **12** cm
